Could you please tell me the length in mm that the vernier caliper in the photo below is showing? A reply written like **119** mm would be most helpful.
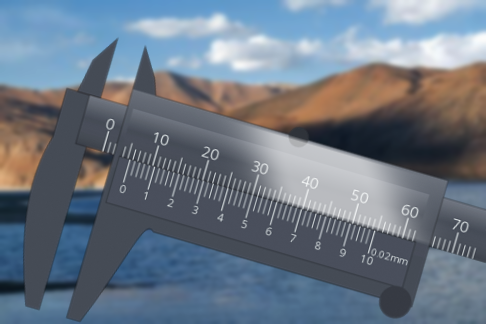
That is **5.5** mm
